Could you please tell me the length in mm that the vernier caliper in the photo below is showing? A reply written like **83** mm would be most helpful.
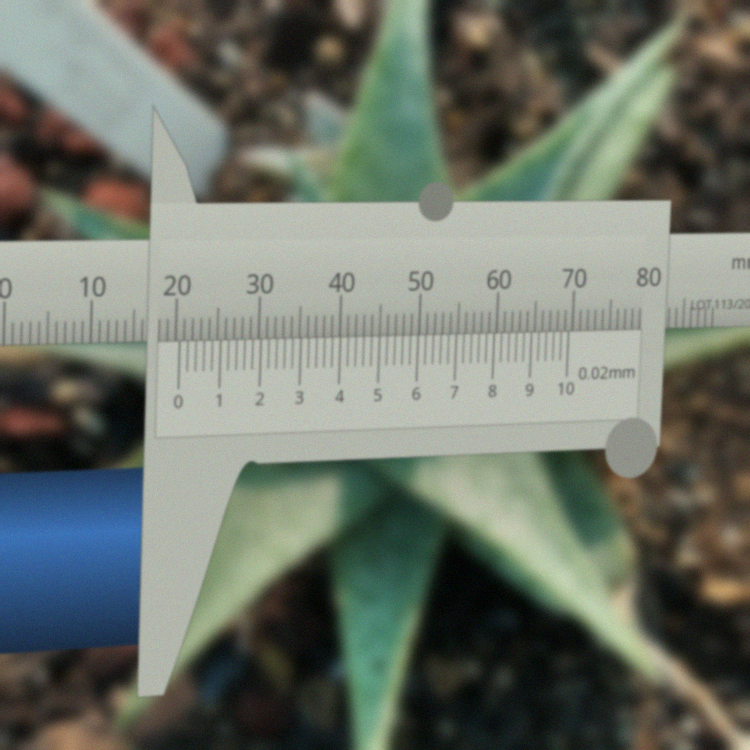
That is **20.5** mm
